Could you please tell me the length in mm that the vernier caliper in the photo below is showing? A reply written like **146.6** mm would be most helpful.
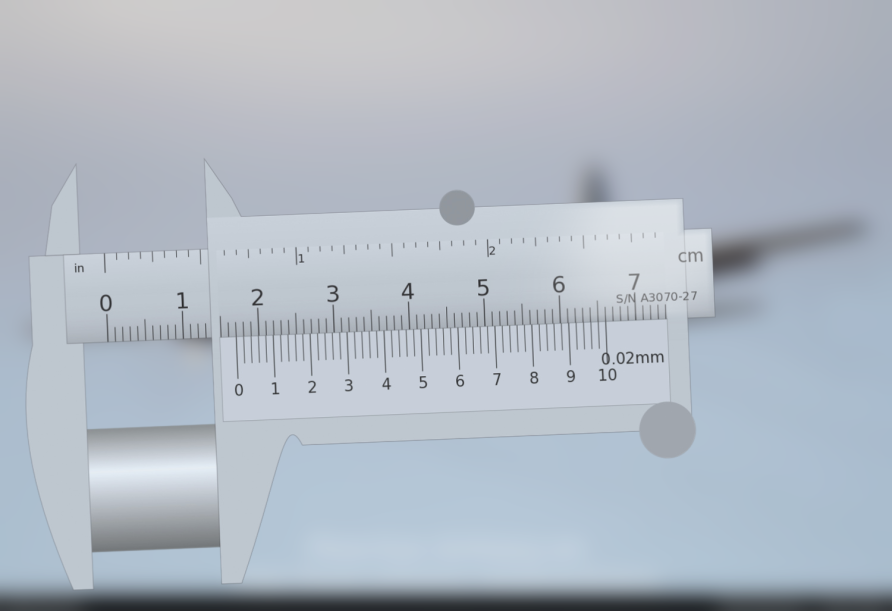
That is **17.0** mm
